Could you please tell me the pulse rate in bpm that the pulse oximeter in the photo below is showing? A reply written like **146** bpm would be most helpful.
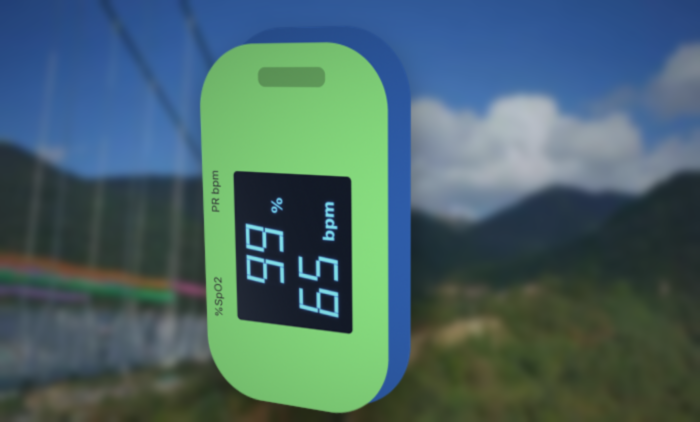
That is **65** bpm
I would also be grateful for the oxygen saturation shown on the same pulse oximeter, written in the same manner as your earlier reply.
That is **99** %
